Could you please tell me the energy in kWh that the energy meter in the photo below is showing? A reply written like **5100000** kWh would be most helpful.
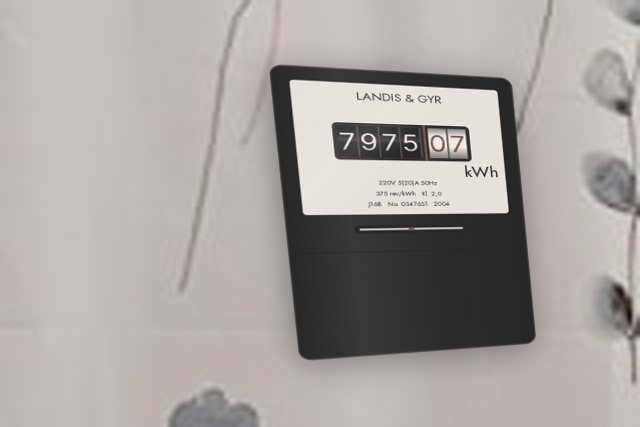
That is **7975.07** kWh
